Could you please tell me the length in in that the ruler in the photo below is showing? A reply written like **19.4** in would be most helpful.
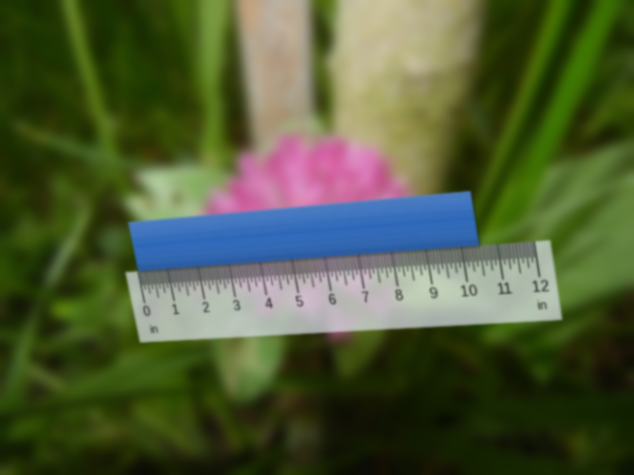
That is **10.5** in
